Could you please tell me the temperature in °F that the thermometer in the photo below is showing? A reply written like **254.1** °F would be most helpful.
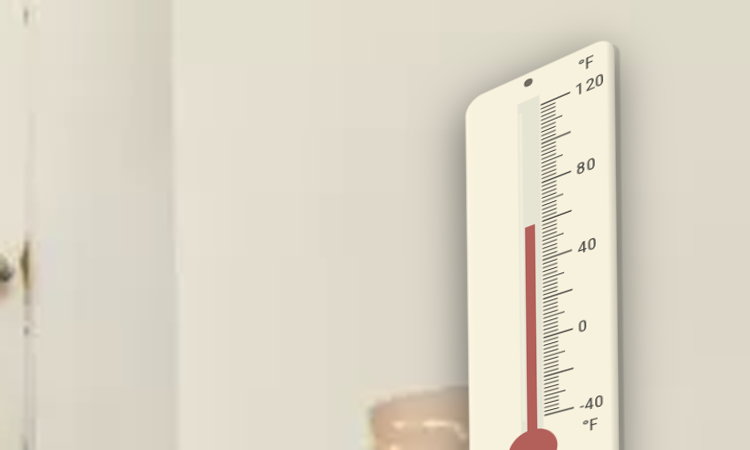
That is **60** °F
